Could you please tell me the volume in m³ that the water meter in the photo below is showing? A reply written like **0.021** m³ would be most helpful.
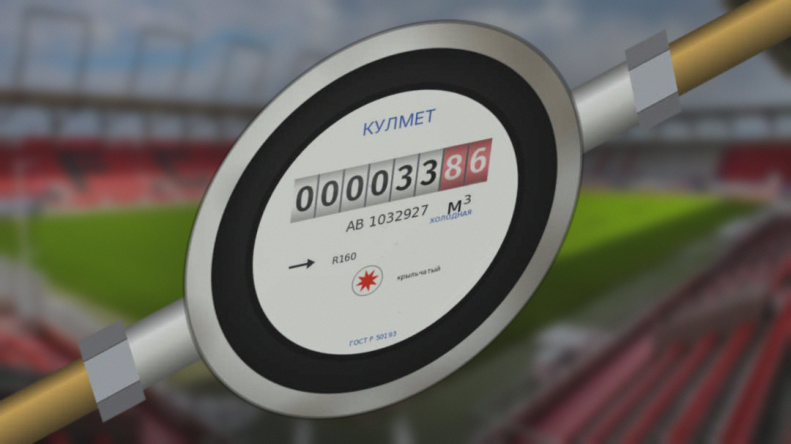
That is **33.86** m³
